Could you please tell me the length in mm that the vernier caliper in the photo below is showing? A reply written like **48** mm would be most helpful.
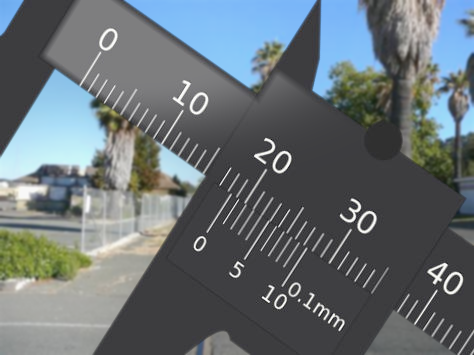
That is **18.4** mm
